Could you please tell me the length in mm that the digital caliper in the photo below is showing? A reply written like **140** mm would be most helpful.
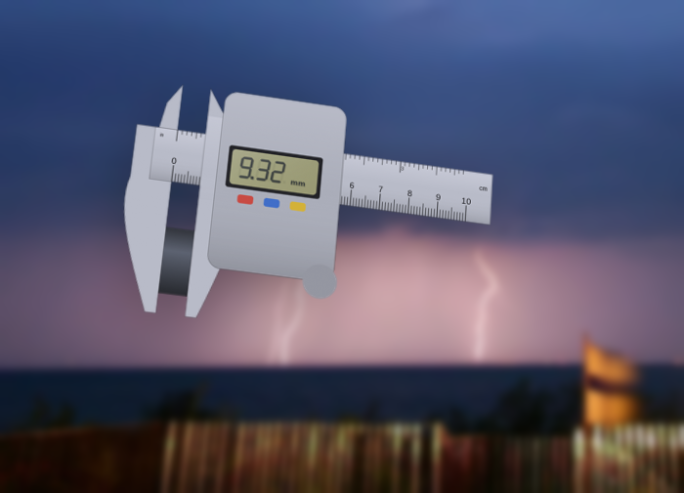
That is **9.32** mm
